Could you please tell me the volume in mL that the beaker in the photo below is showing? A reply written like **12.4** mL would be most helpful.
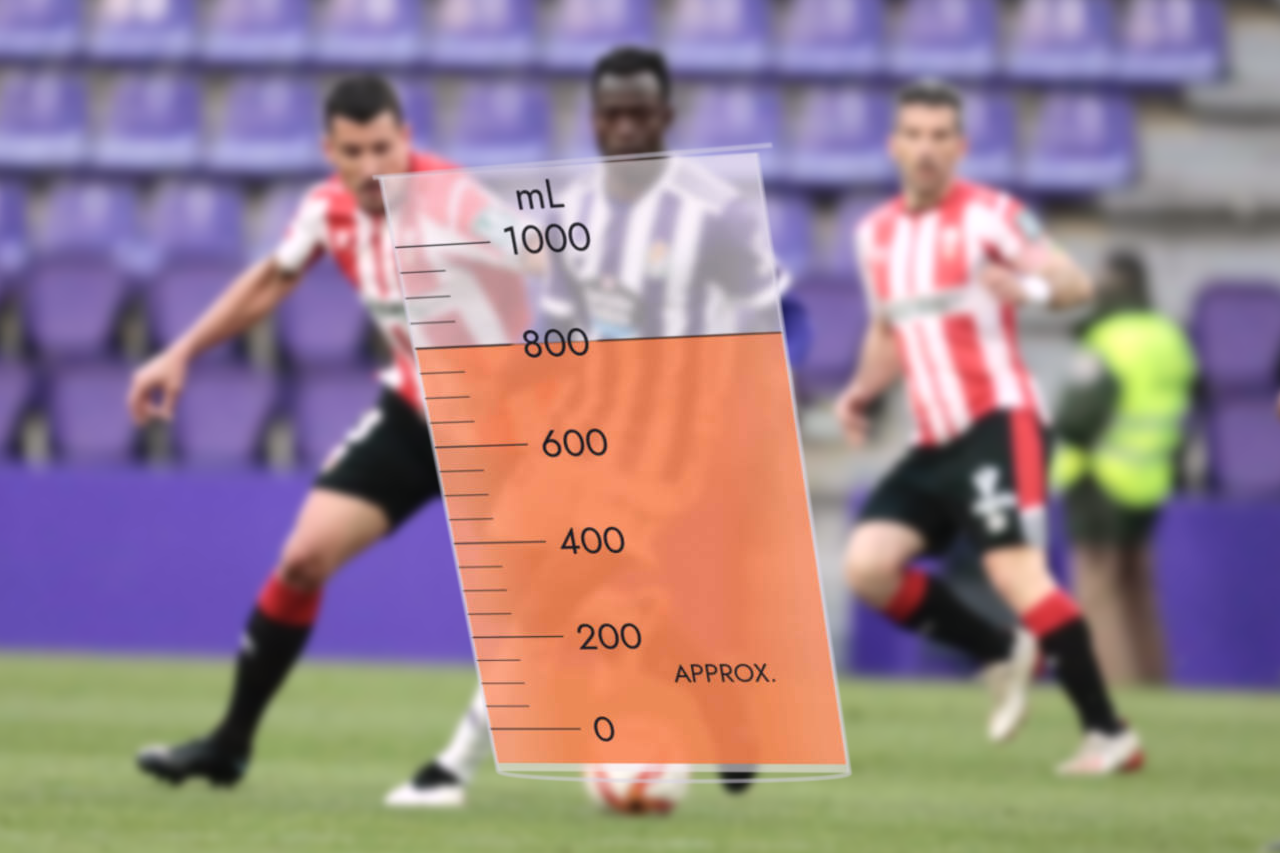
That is **800** mL
